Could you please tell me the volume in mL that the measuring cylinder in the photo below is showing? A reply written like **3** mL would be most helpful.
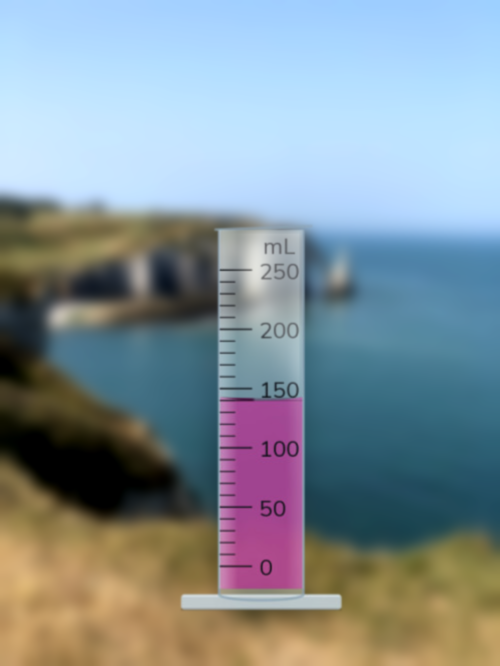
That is **140** mL
